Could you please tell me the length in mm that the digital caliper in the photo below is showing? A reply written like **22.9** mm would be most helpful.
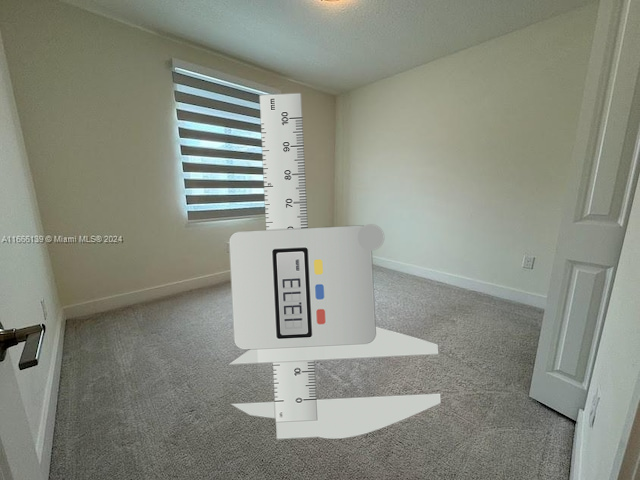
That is **13.73** mm
